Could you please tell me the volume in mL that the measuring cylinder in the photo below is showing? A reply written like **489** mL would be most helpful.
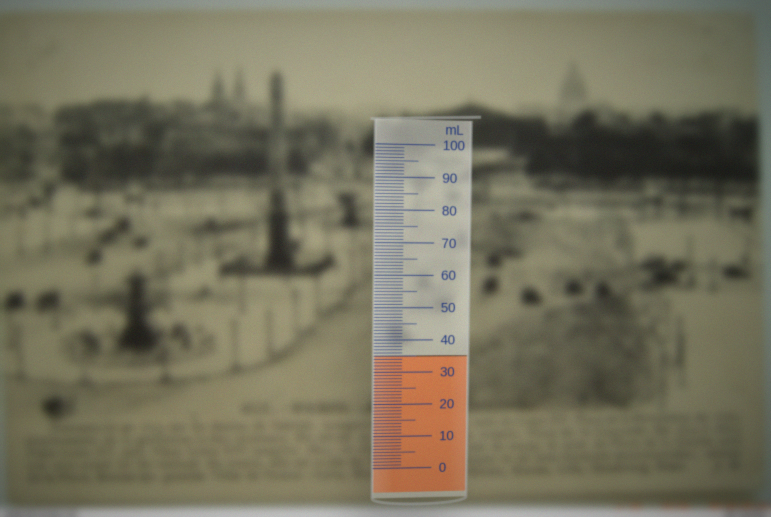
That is **35** mL
